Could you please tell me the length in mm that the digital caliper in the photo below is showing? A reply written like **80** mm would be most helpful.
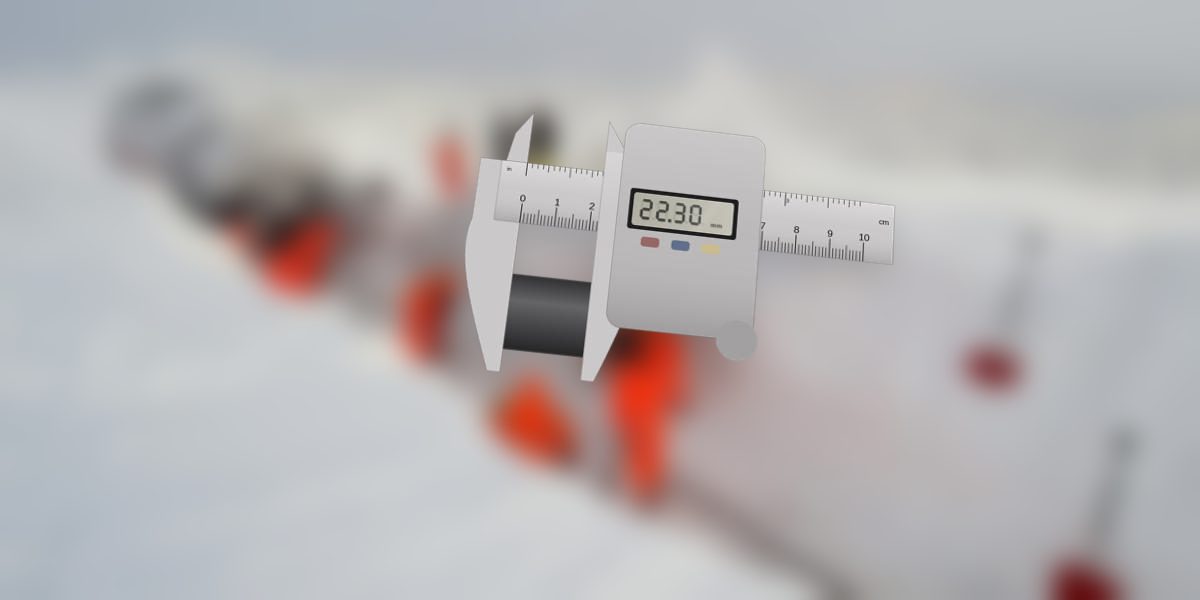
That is **22.30** mm
